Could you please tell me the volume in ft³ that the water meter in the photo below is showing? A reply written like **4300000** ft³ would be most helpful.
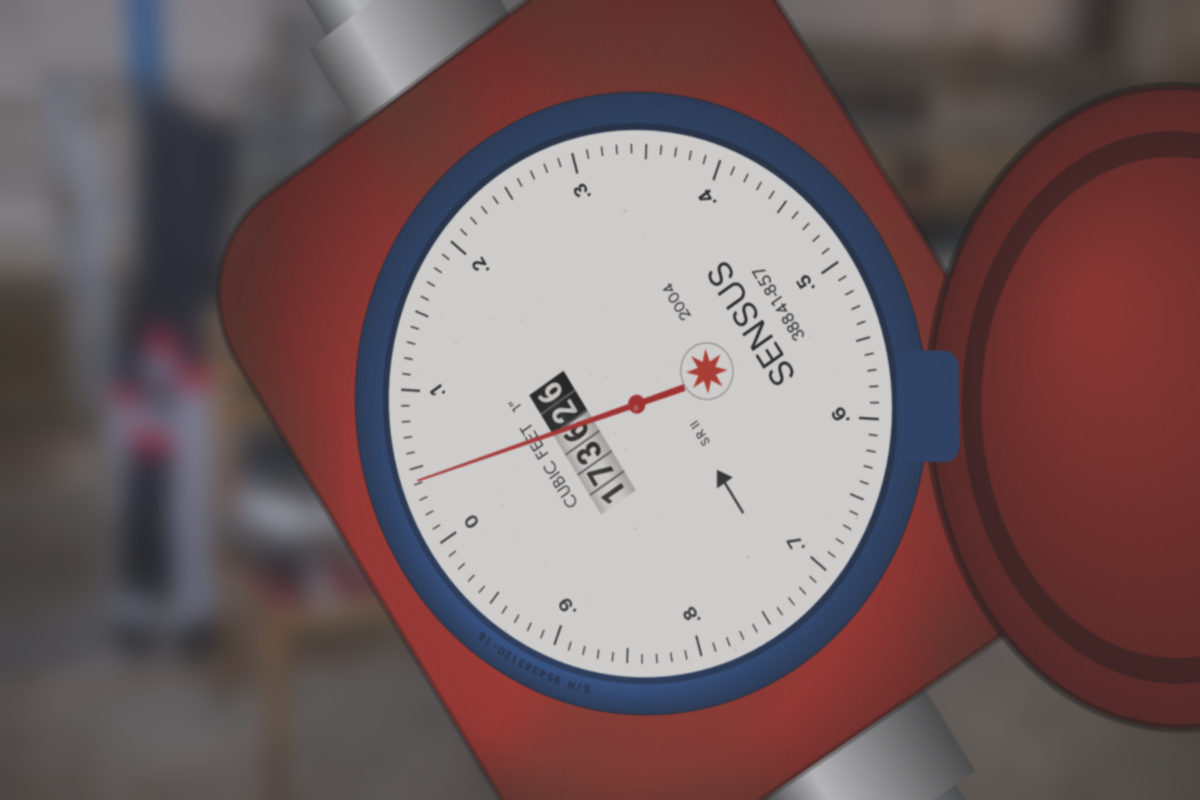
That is **173626.04** ft³
